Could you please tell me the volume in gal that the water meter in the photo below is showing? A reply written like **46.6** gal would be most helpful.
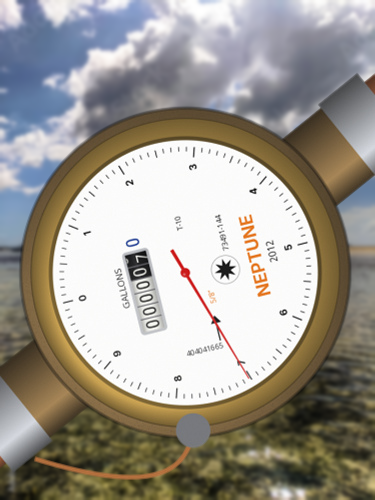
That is **67.0** gal
